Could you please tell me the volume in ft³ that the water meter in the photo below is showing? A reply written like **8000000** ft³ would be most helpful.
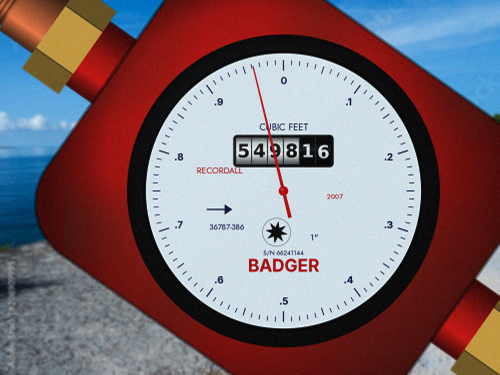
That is **549815.96** ft³
